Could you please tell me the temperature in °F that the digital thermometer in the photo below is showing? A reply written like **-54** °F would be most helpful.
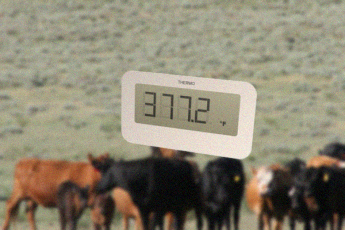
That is **377.2** °F
